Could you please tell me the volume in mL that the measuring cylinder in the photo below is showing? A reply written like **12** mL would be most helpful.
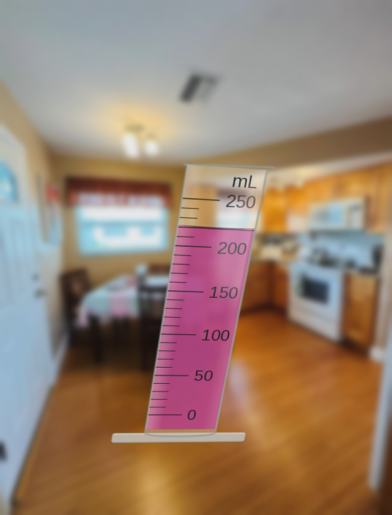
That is **220** mL
